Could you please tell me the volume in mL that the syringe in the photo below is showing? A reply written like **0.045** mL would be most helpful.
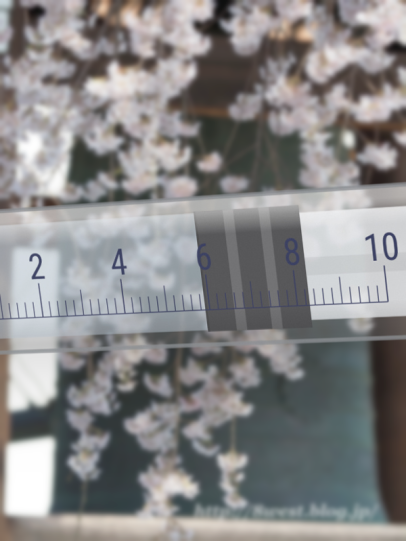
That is **5.9** mL
